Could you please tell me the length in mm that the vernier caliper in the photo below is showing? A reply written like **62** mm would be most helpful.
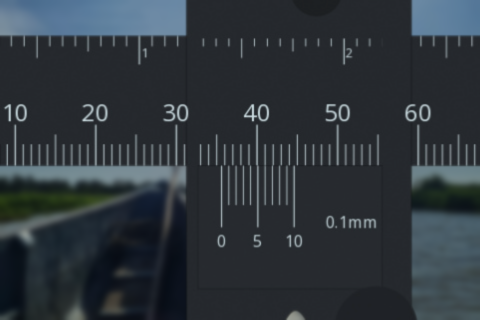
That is **35.6** mm
